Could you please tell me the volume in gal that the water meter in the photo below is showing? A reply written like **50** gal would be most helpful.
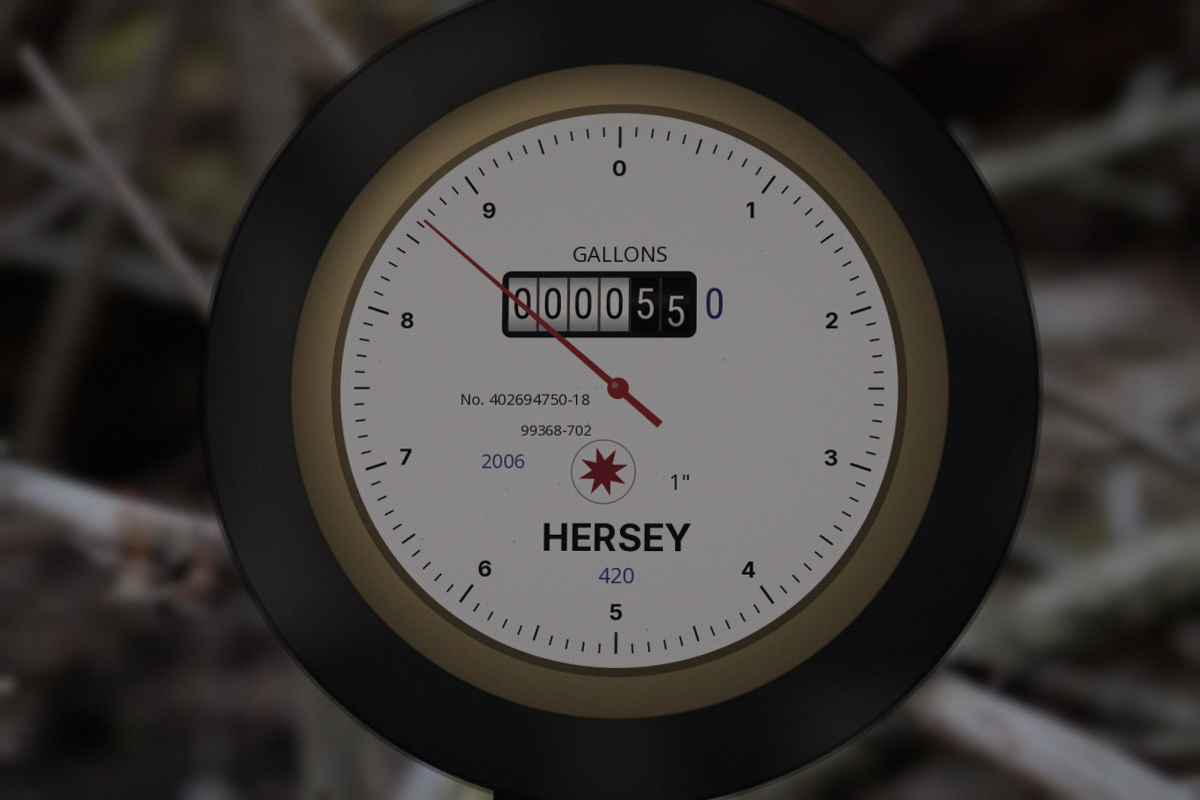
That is **548.6** gal
